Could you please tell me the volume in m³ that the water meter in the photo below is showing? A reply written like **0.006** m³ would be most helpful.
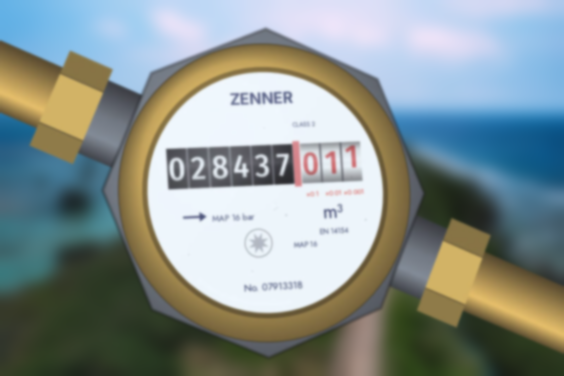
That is **28437.011** m³
